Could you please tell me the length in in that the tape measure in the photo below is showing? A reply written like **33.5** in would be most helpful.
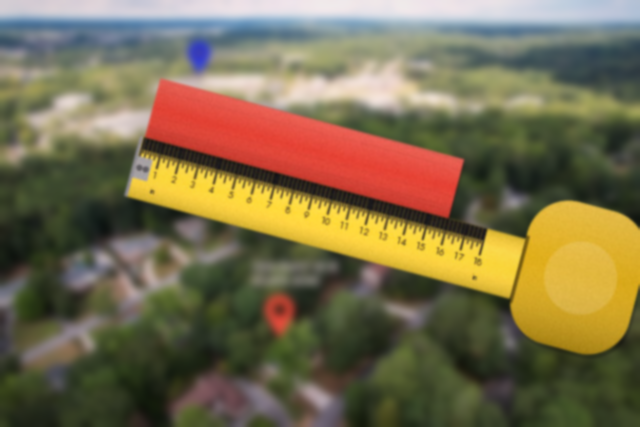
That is **16** in
